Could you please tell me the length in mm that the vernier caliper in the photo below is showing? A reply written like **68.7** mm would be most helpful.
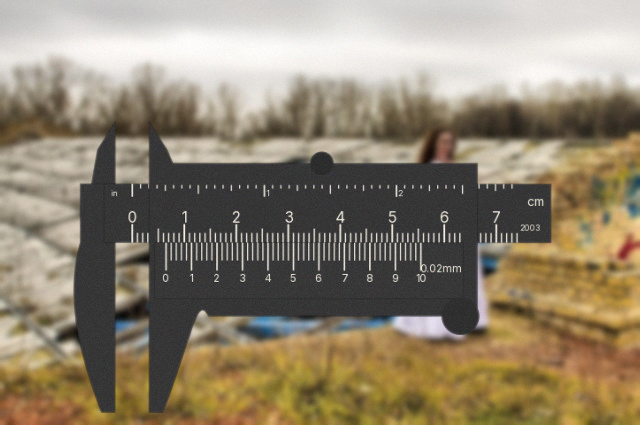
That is **6.5** mm
